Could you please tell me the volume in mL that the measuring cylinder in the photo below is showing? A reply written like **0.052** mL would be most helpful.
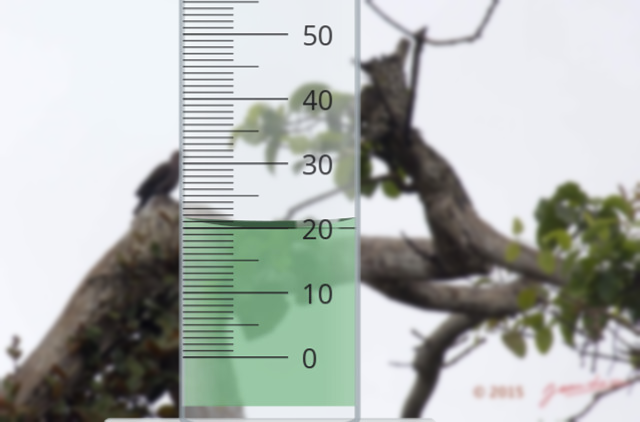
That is **20** mL
